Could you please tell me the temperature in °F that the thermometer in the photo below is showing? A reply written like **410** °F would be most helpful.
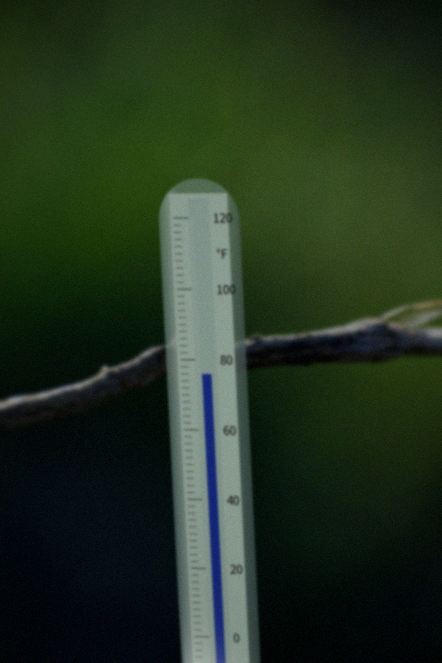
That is **76** °F
